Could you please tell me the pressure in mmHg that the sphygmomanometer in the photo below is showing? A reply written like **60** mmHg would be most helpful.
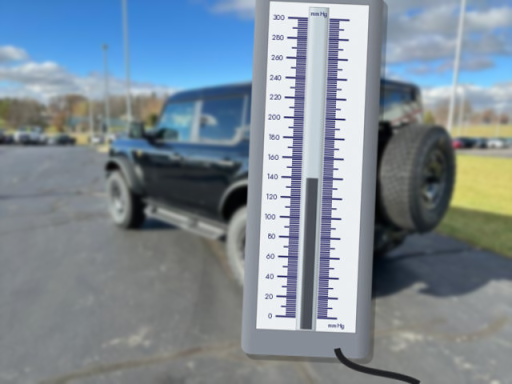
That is **140** mmHg
